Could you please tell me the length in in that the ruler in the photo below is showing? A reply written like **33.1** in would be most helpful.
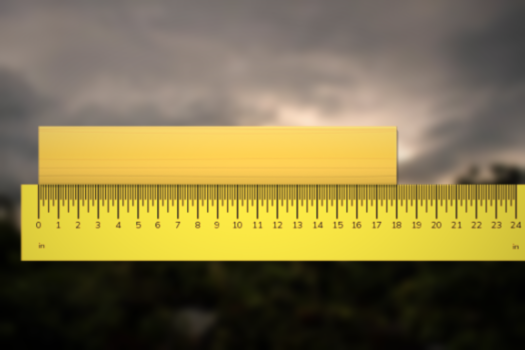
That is **18** in
